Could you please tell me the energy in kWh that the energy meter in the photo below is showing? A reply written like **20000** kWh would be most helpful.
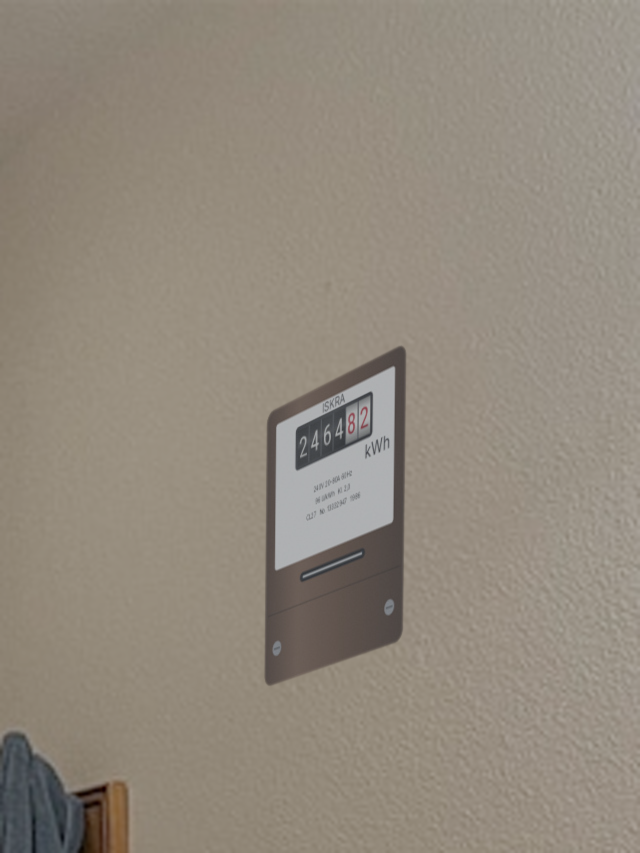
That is **2464.82** kWh
